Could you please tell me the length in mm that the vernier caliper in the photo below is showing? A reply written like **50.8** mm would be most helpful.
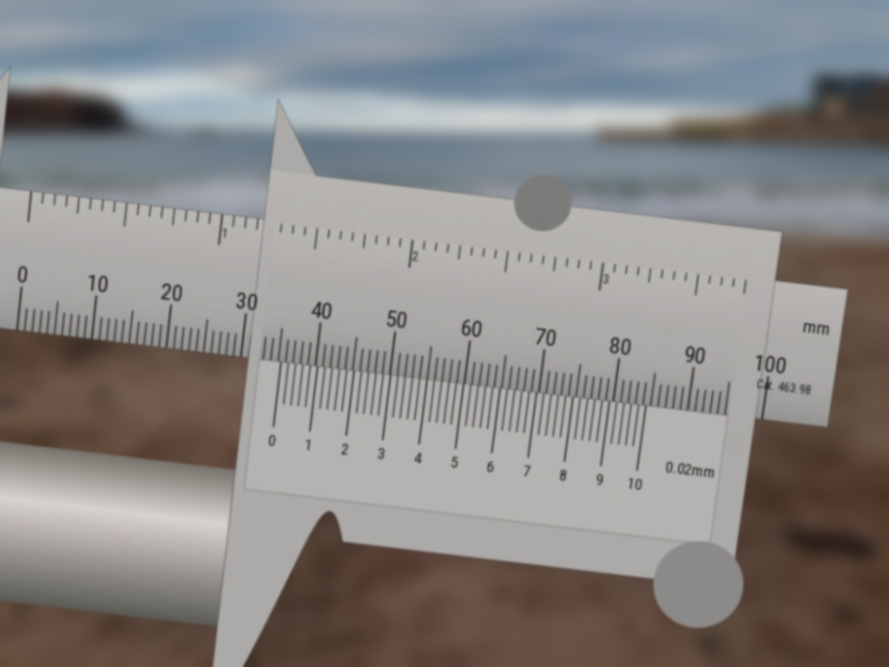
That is **35.4** mm
